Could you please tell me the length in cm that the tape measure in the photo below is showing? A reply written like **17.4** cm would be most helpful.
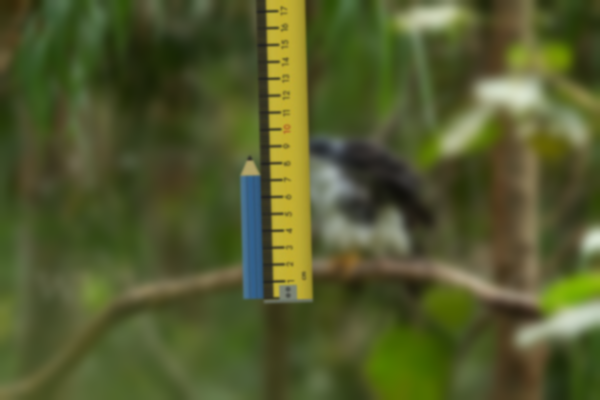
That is **8.5** cm
